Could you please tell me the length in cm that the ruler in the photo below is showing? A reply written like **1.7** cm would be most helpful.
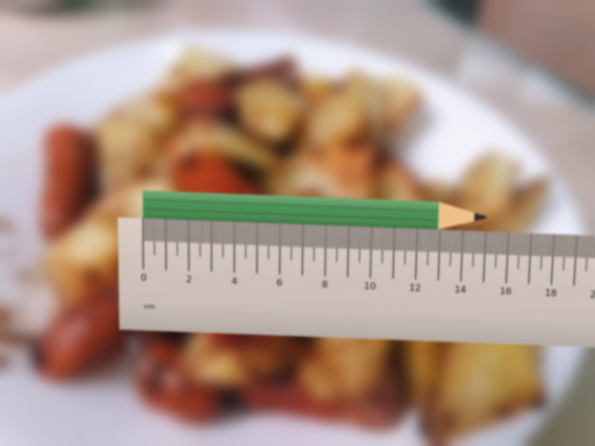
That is **15** cm
